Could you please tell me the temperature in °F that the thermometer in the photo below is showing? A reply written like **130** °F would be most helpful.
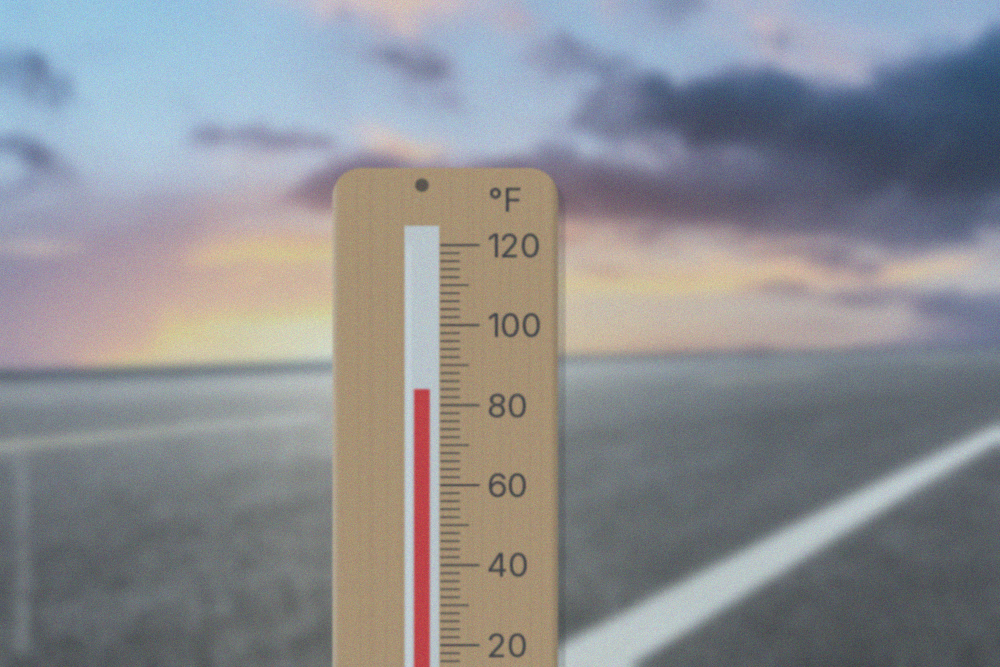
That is **84** °F
